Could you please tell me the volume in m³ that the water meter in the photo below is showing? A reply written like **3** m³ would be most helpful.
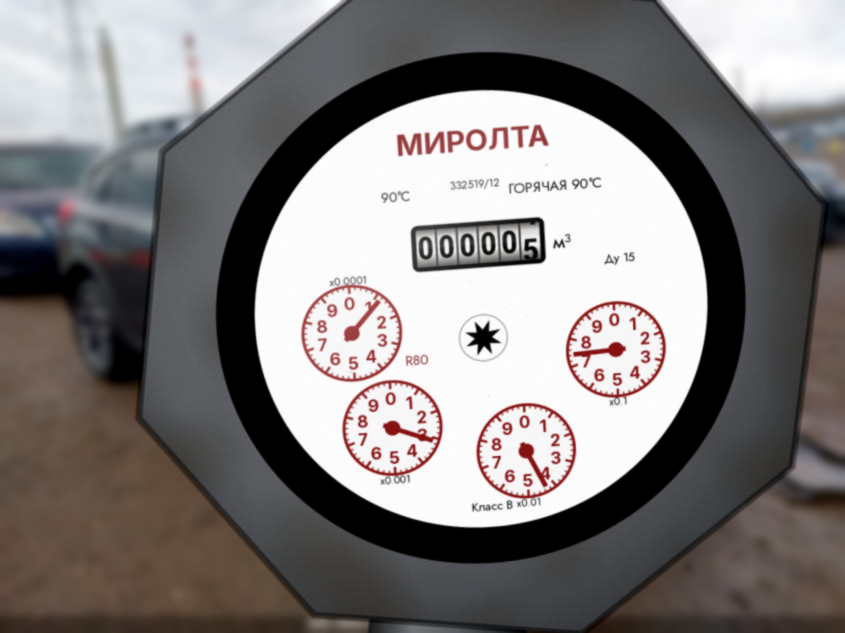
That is **4.7431** m³
